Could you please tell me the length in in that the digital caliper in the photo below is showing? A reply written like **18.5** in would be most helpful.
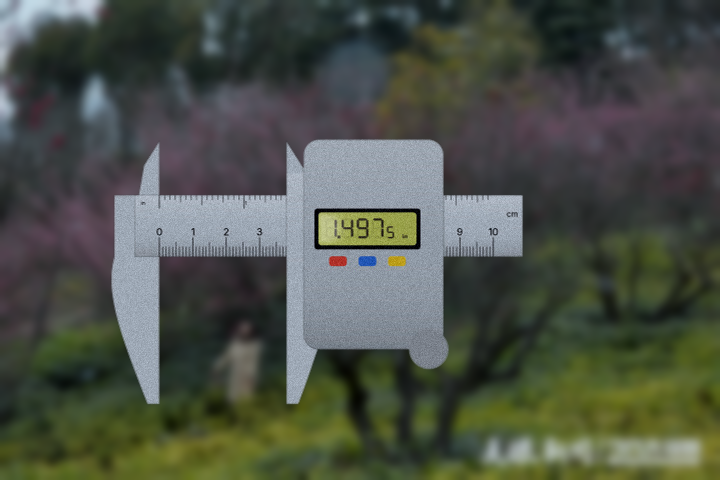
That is **1.4975** in
